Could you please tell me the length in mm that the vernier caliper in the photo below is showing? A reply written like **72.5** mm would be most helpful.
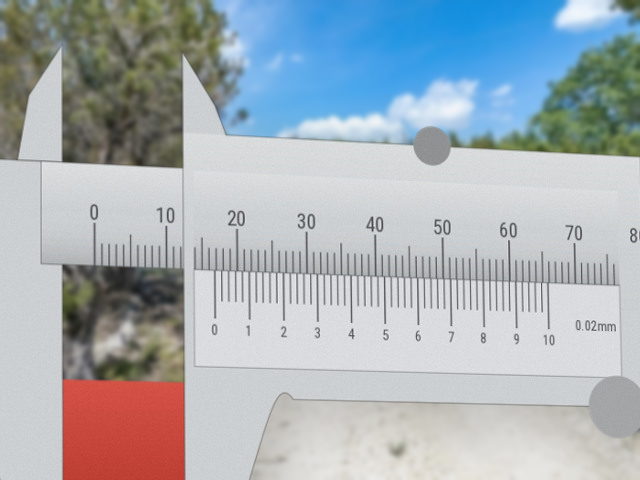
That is **16.8** mm
